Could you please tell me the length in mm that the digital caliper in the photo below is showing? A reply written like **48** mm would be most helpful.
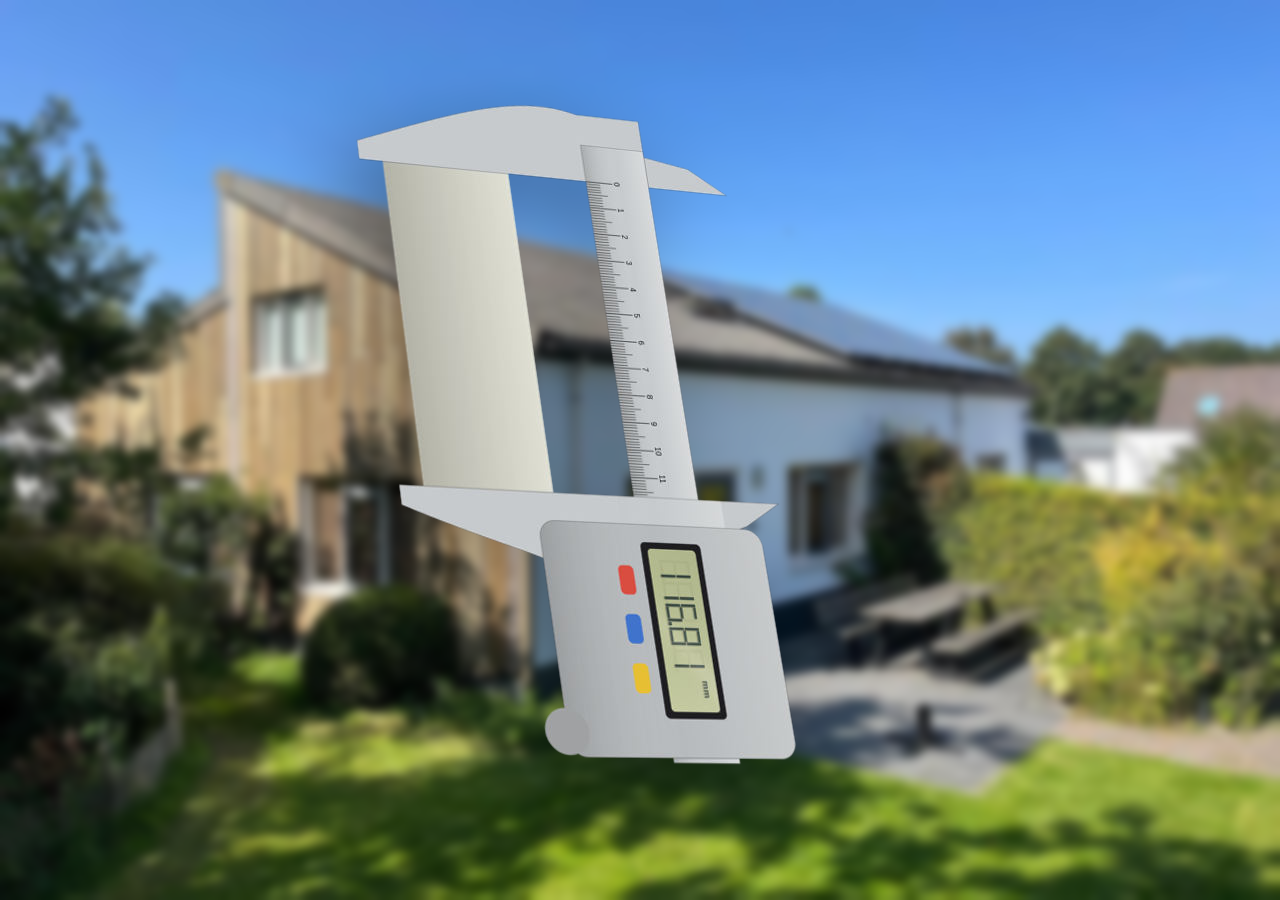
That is **116.81** mm
